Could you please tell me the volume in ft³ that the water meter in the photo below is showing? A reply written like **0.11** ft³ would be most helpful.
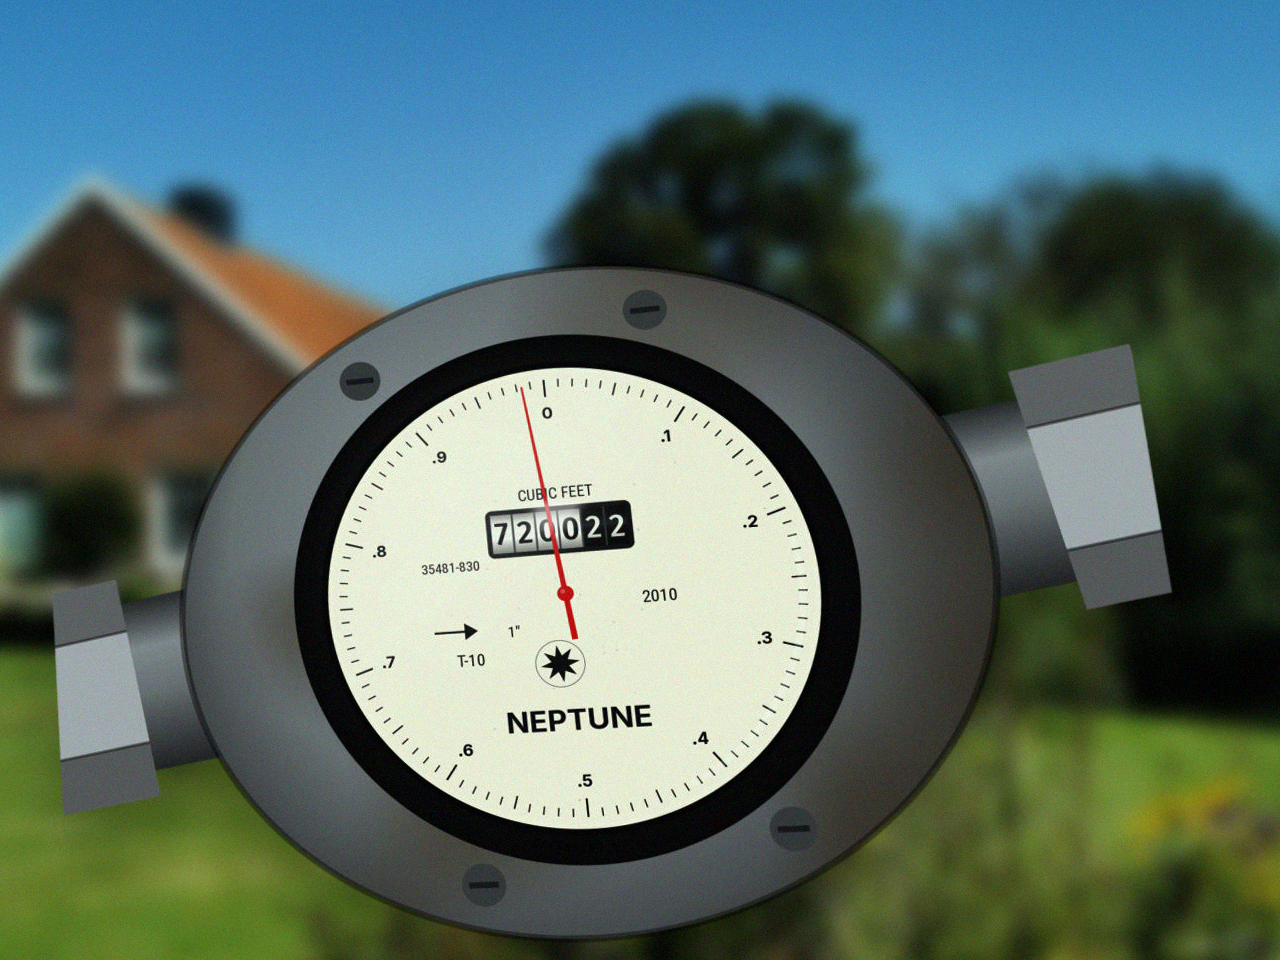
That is **720021.98** ft³
